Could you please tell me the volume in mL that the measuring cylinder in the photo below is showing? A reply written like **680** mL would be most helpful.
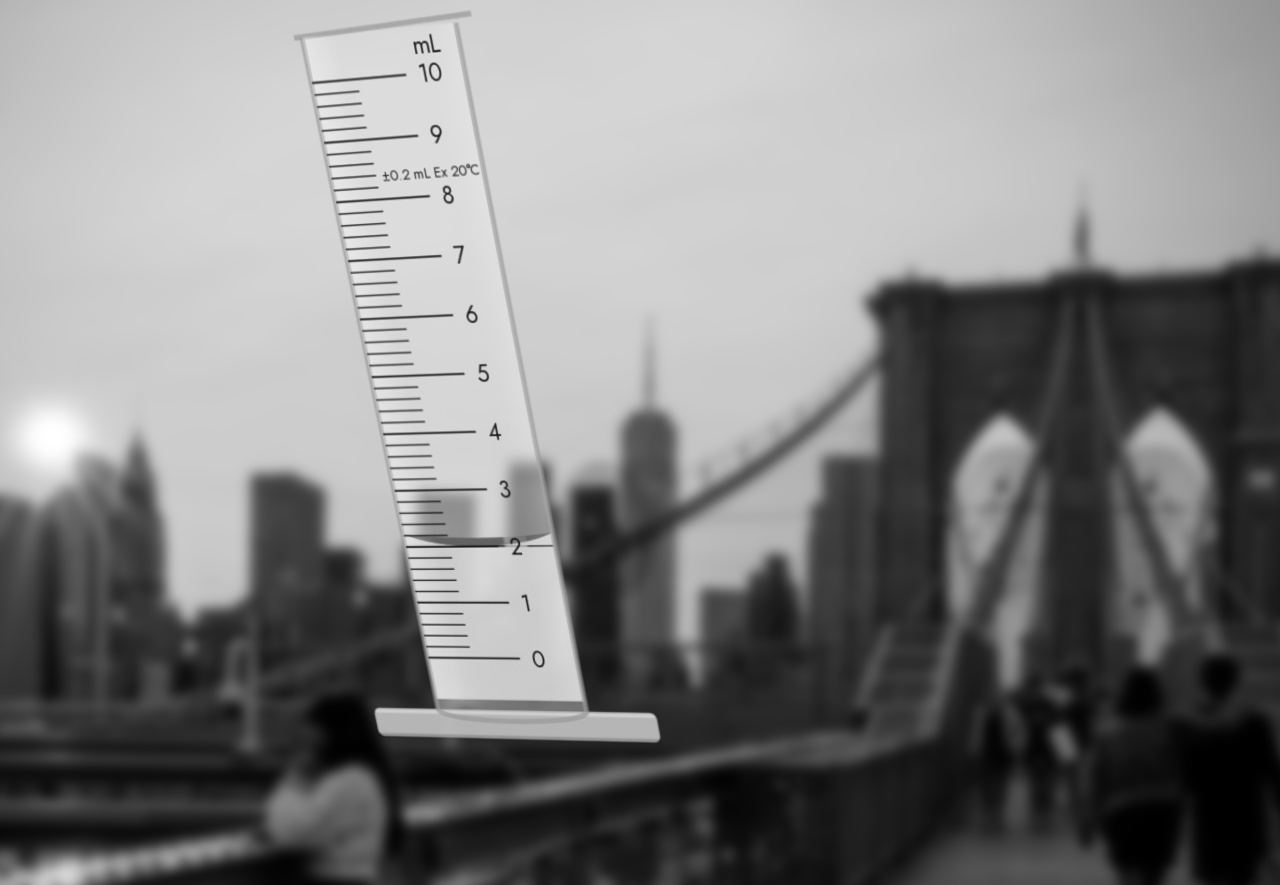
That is **2** mL
